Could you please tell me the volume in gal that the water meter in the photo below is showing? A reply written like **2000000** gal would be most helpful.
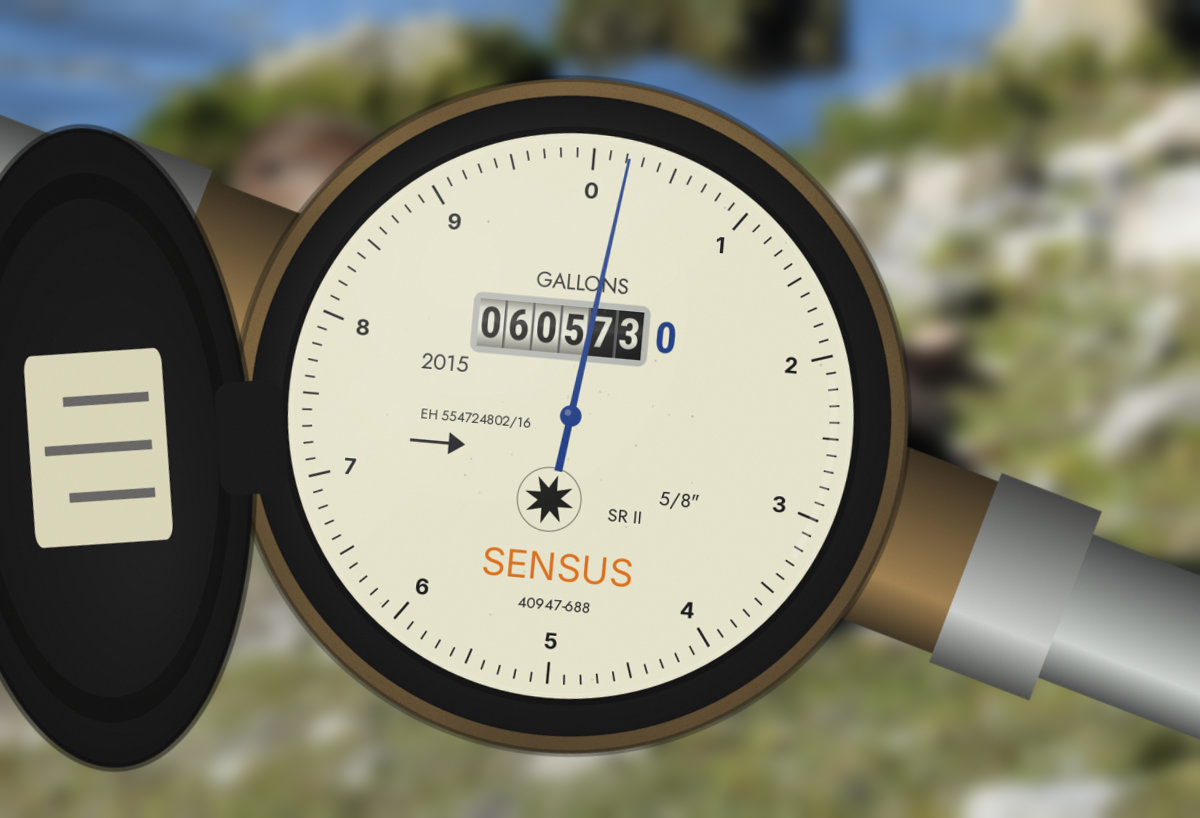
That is **605730.2** gal
